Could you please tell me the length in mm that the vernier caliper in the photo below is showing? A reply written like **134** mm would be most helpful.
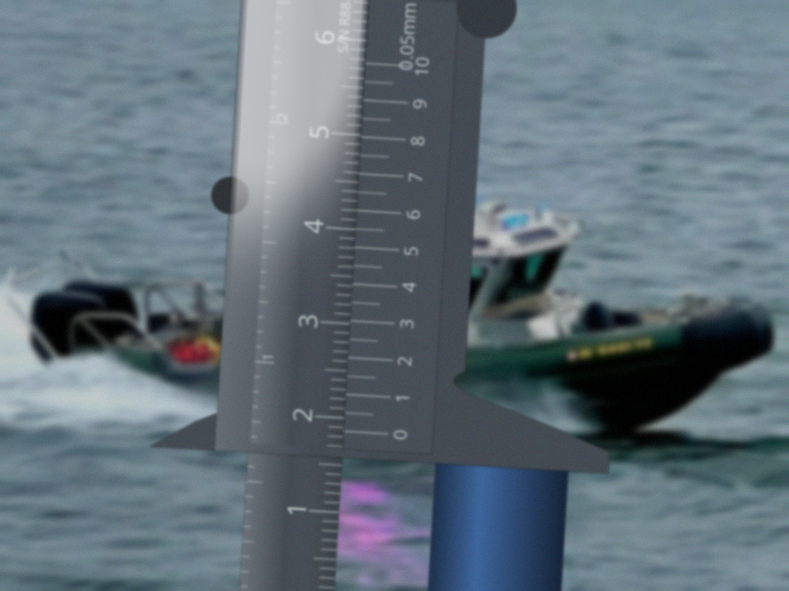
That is **18.6** mm
